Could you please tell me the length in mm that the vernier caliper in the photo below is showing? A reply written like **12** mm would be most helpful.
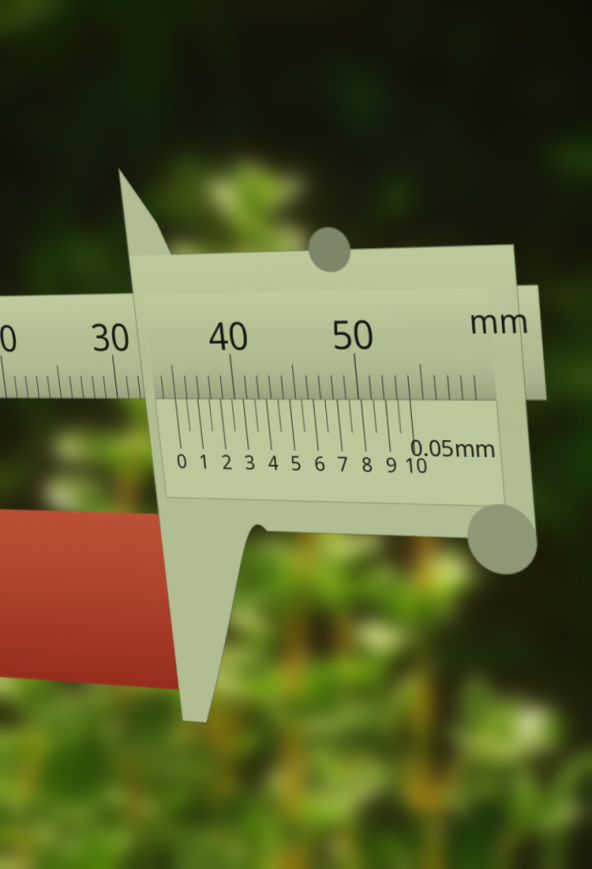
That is **35.0** mm
